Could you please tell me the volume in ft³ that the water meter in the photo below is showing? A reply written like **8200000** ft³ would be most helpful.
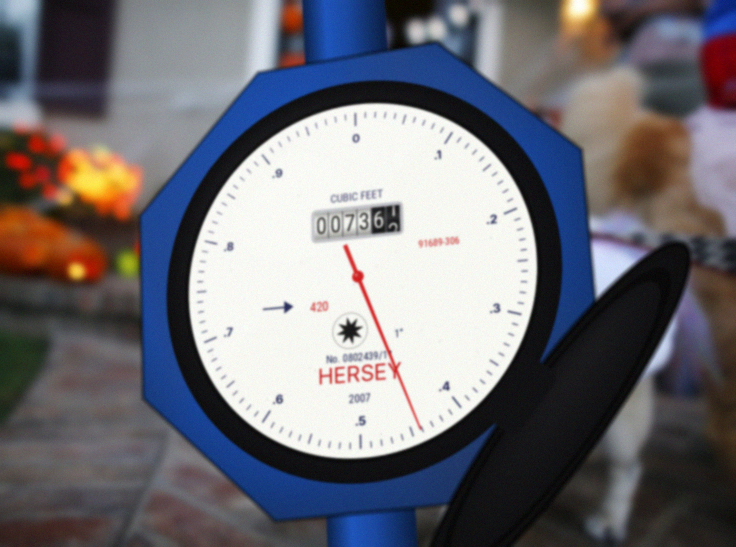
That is **7361.44** ft³
